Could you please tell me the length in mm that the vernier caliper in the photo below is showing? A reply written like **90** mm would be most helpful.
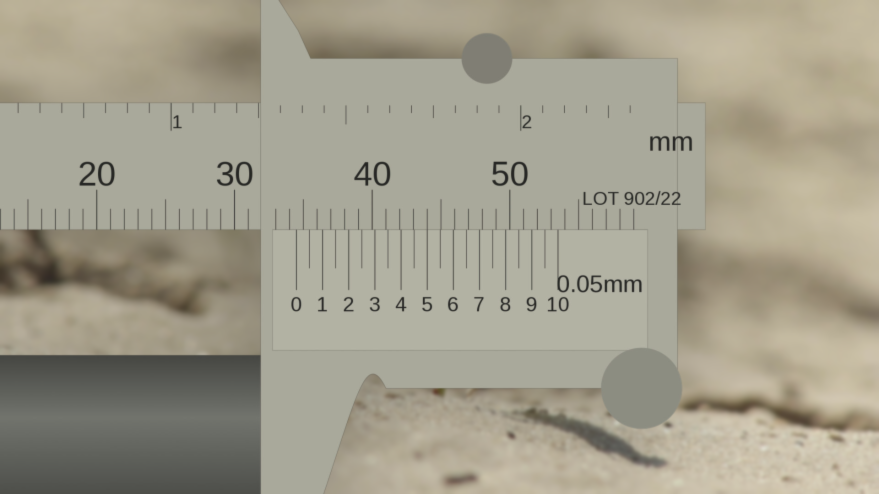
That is **34.5** mm
